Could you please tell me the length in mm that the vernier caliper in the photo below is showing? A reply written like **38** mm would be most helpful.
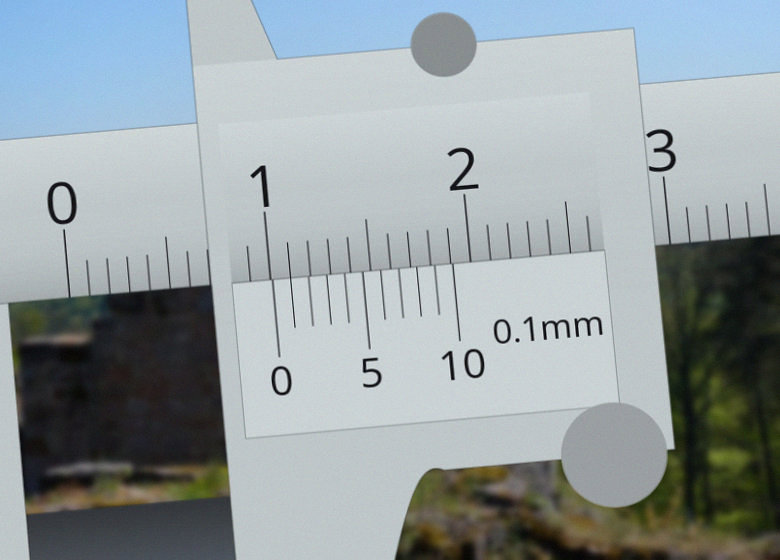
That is **10.1** mm
